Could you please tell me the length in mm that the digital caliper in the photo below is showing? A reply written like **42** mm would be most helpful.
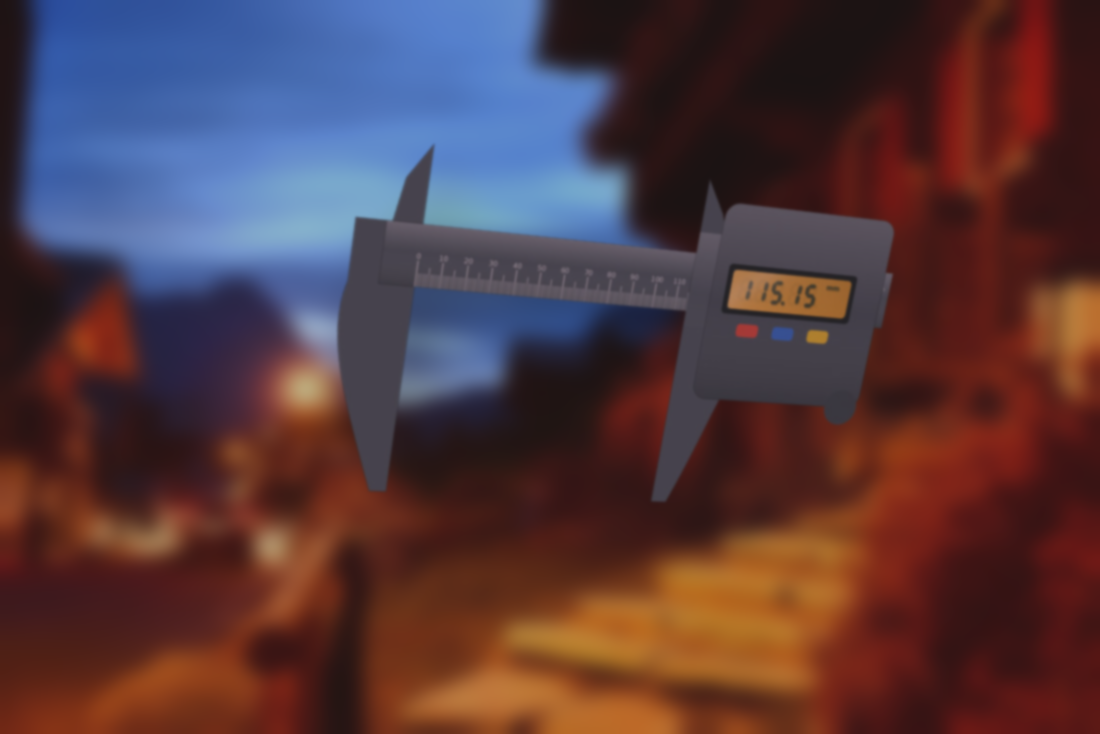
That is **115.15** mm
